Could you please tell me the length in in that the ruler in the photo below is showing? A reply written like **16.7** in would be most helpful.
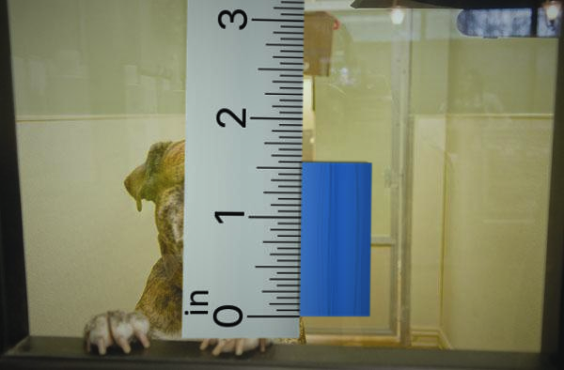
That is **1.5625** in
